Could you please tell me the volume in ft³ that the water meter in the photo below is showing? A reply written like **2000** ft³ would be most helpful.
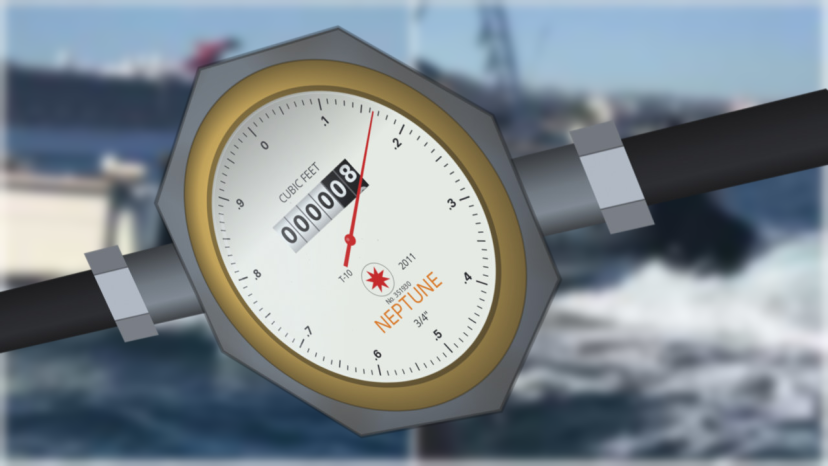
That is **8.16** ft³
